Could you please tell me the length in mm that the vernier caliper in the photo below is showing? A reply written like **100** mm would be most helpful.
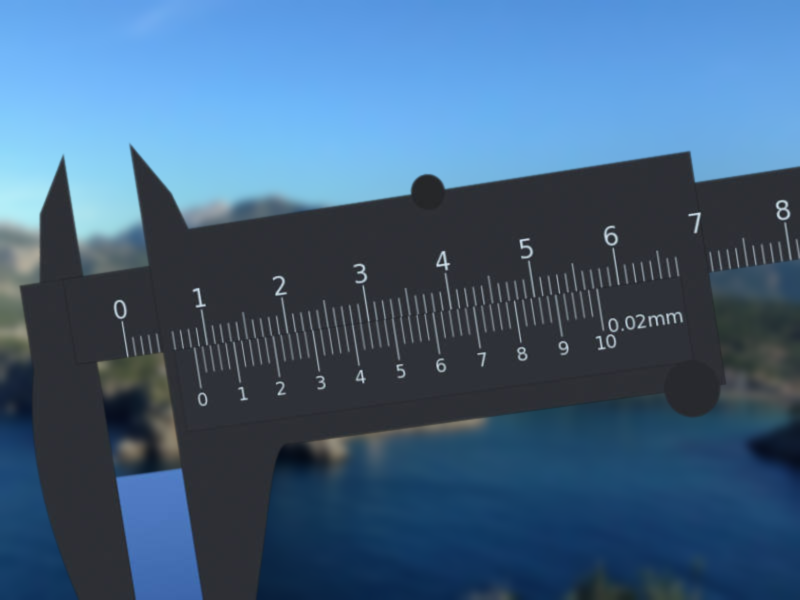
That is **8.4** mm
